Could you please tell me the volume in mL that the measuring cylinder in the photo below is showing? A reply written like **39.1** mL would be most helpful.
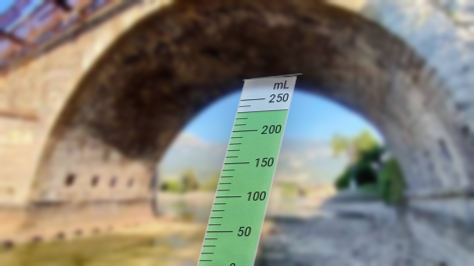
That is **230** mL
